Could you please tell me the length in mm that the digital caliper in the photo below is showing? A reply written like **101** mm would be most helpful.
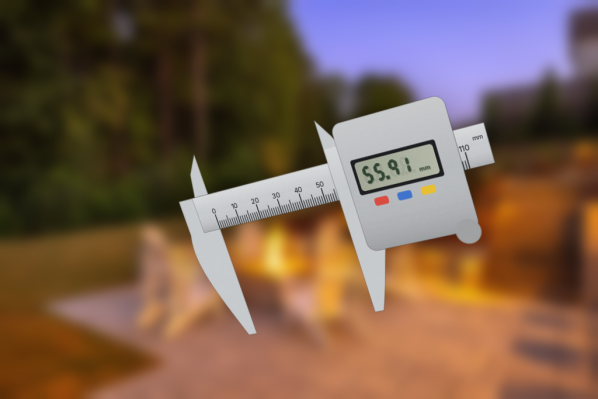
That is **55.91** mm
